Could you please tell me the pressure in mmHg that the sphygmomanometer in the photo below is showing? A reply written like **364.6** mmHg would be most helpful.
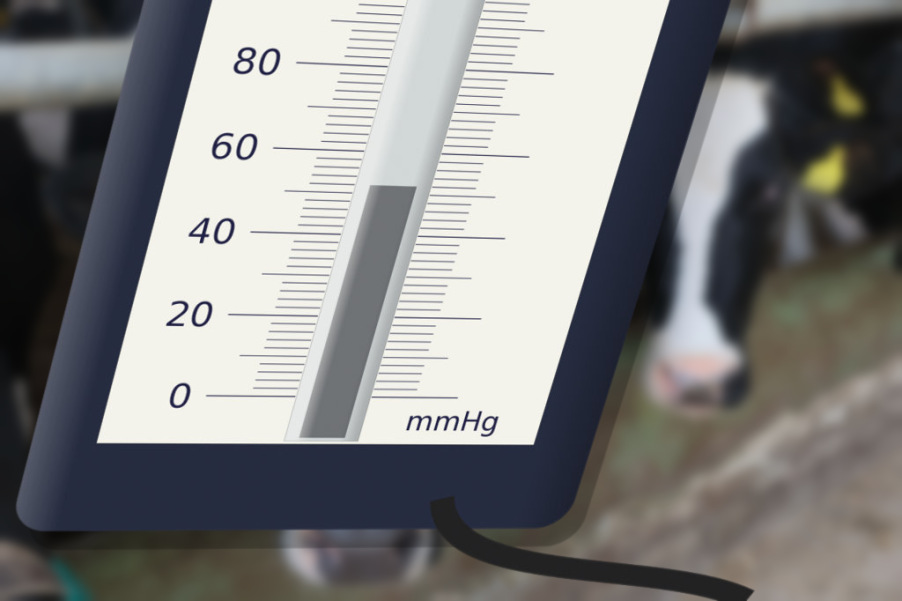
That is **52** mmHg
